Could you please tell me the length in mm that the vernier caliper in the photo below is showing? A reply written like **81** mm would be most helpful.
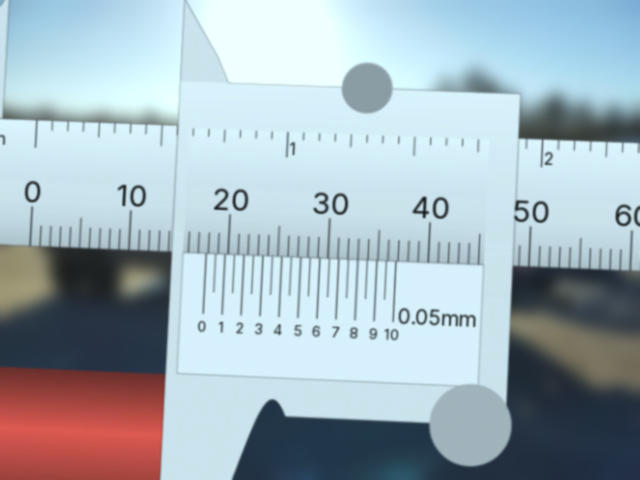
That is **17.8** mm
